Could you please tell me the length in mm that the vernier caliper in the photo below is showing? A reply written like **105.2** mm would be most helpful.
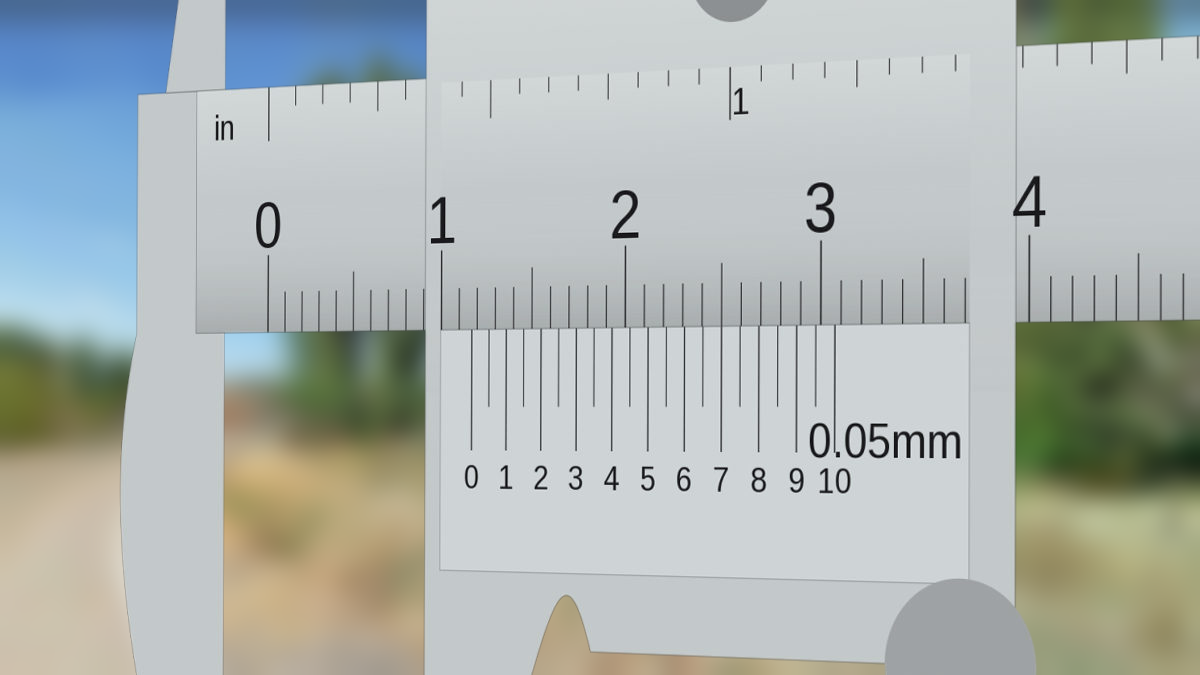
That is **11.7** mm
